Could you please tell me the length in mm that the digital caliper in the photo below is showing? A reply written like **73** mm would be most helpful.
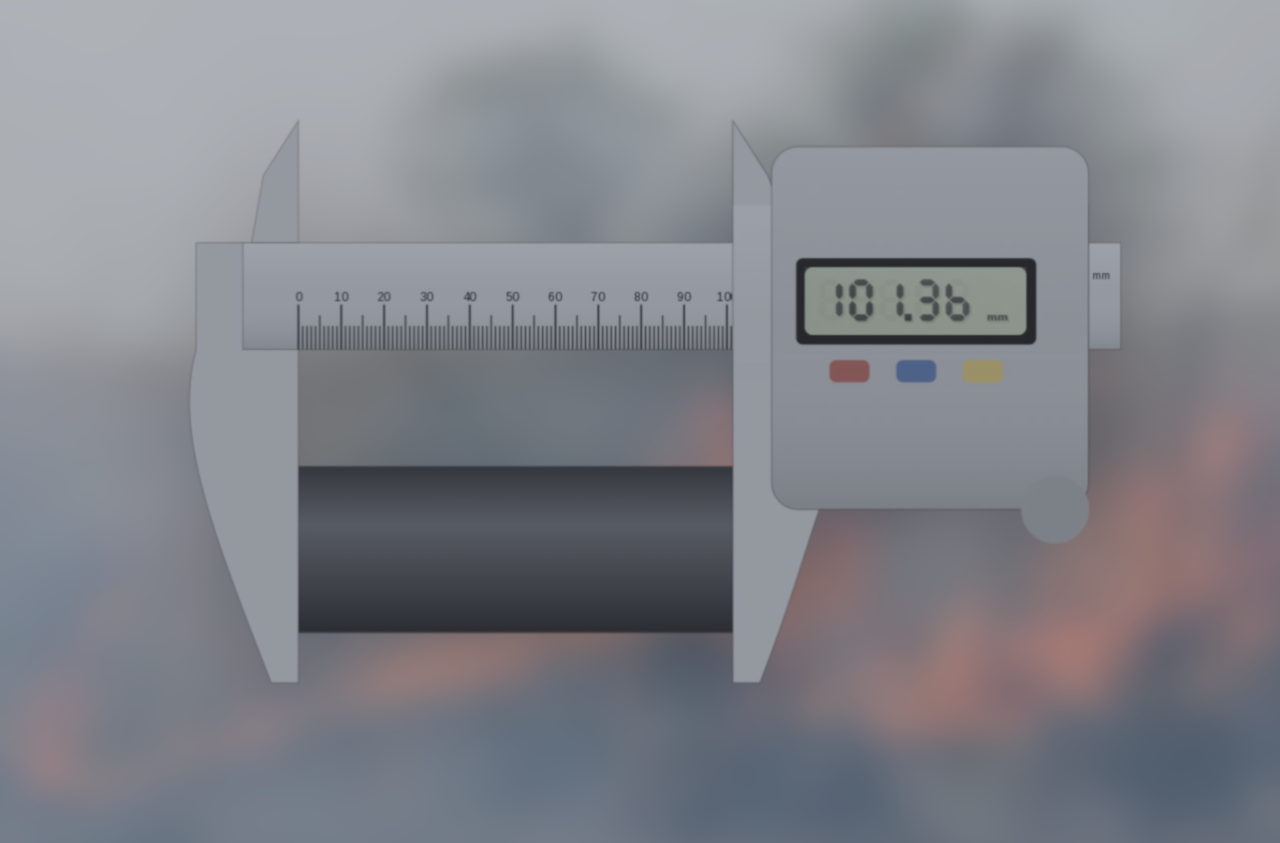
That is **101.36** mm
